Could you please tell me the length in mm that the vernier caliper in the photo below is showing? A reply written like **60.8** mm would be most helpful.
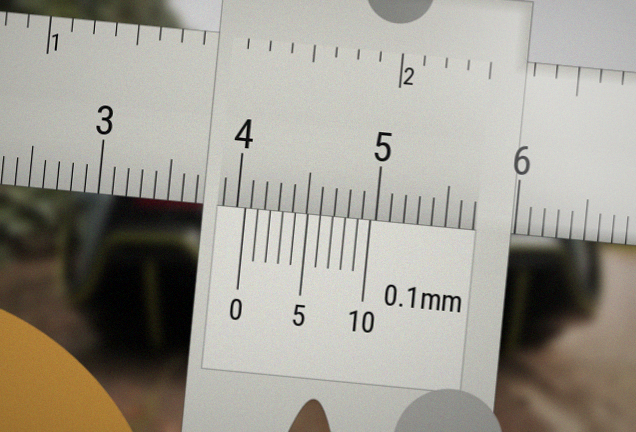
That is **40.6** mm
